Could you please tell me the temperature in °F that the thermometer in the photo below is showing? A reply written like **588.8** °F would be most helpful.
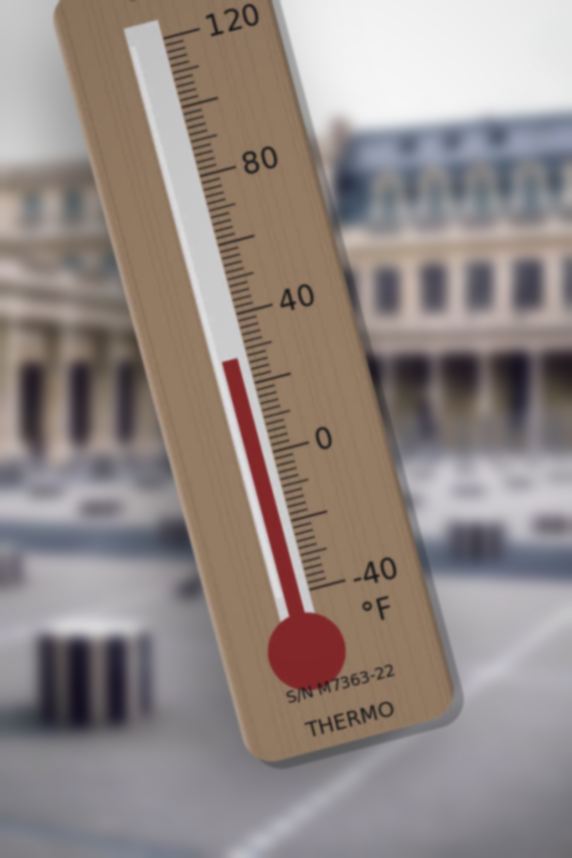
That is **28** °F
